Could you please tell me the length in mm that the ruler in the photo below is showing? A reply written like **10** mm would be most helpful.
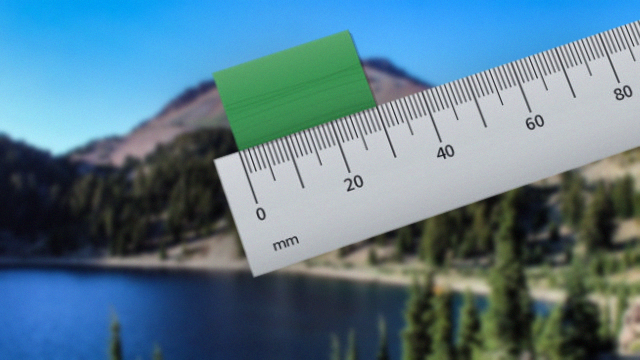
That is **30** mm
